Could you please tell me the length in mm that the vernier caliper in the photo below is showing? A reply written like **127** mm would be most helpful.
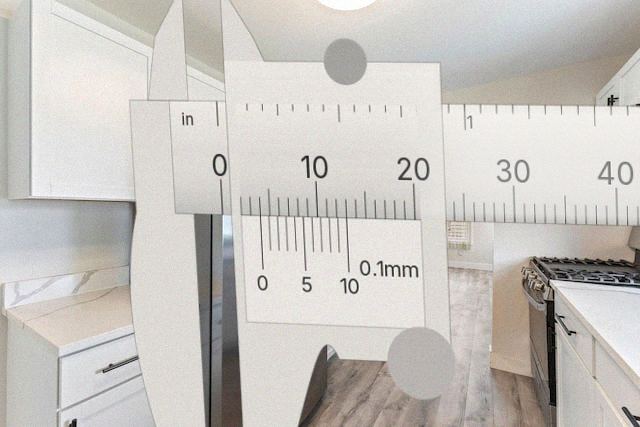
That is **4.0** mm
